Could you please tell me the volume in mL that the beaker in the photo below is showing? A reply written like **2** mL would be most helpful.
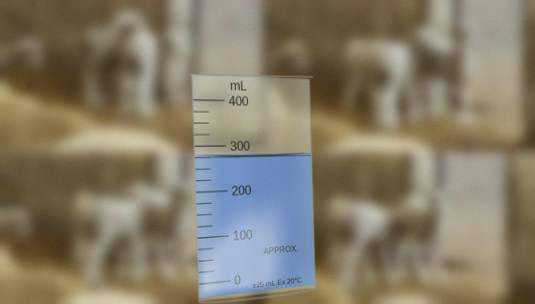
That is **275** mL
